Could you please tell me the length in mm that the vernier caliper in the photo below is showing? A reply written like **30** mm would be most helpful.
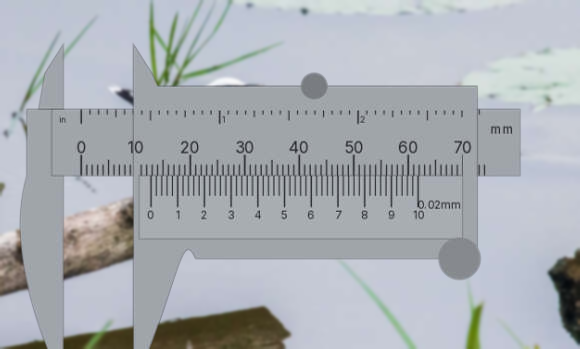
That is **12.8** mm
